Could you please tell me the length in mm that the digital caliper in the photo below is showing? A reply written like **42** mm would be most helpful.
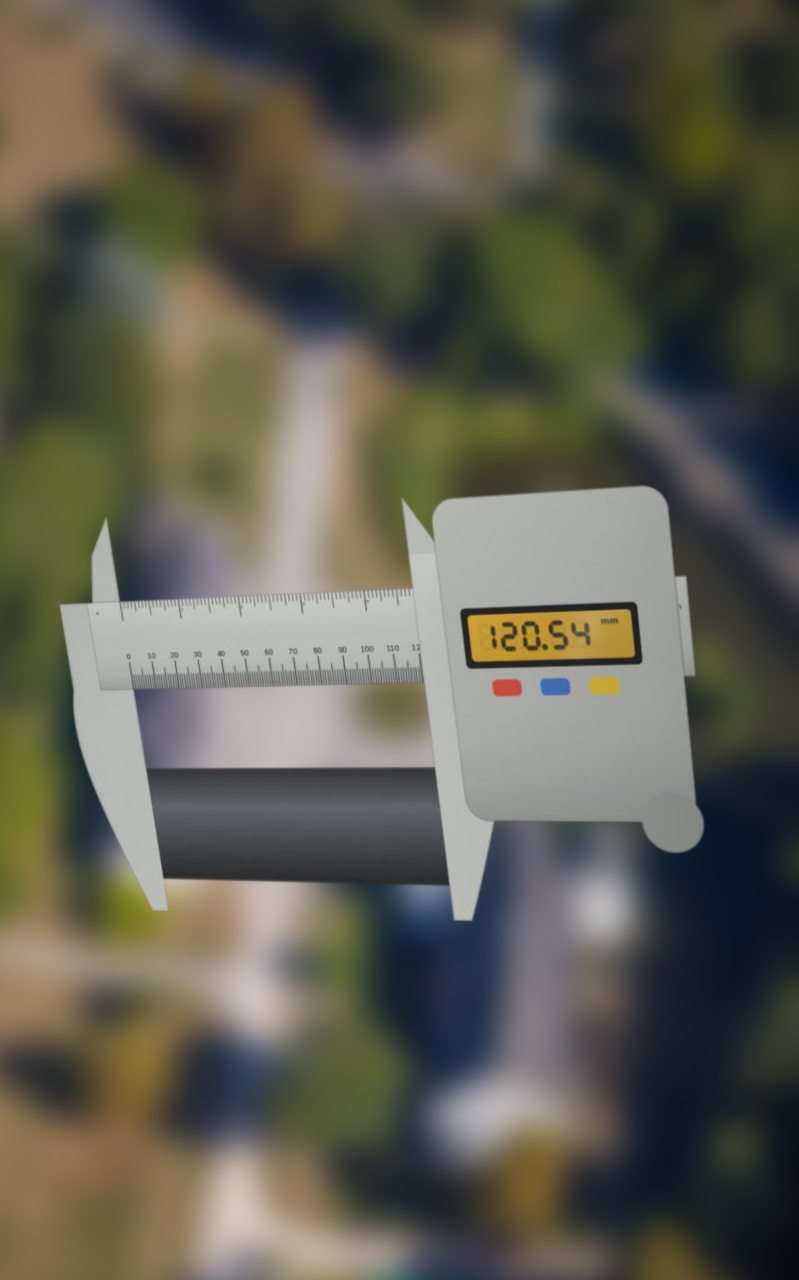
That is **120.54** mm
